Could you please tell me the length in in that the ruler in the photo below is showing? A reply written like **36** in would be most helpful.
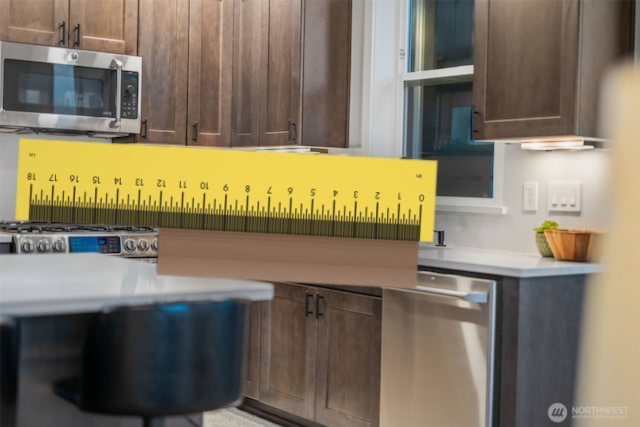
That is **12** in
